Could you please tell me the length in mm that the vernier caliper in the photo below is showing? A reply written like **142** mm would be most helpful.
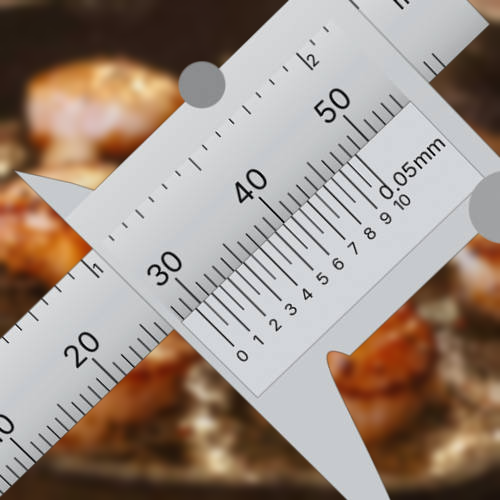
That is **29.4** mm
